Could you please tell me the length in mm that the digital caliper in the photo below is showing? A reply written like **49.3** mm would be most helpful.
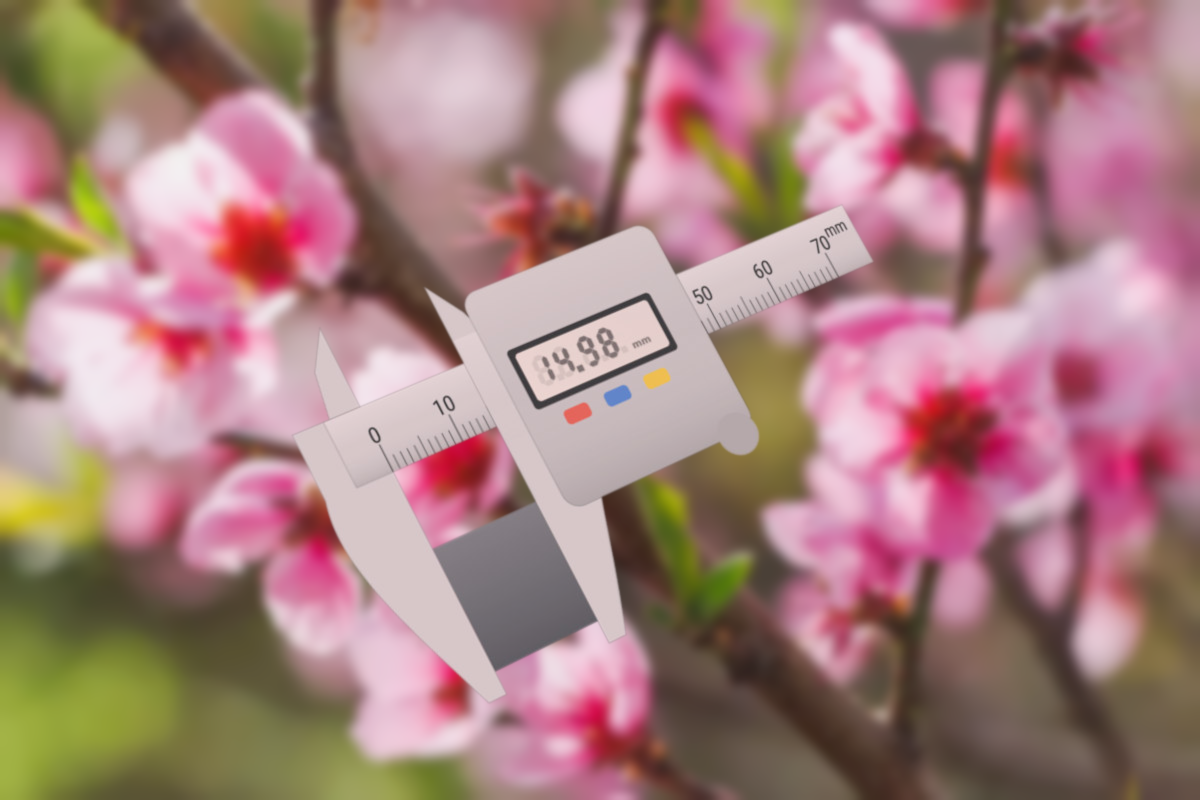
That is **14.98** mm
